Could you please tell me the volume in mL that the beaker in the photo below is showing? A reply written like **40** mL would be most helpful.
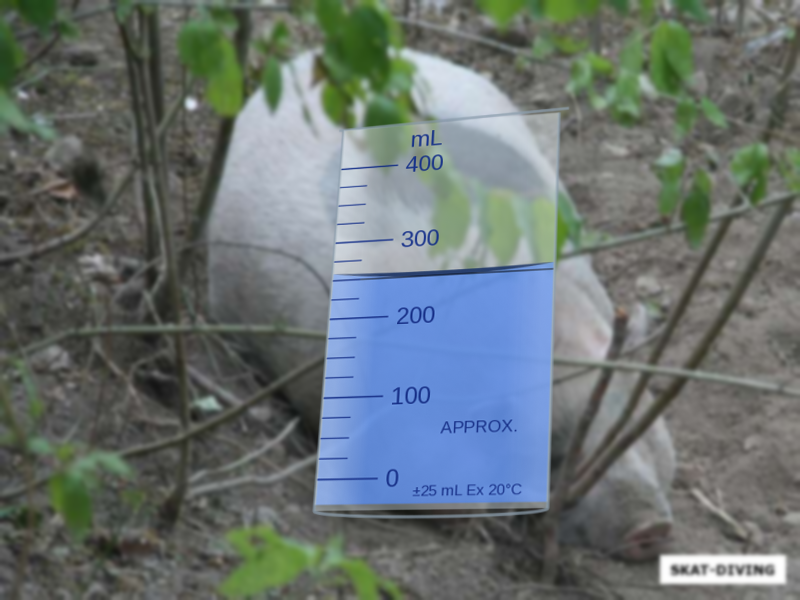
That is **250** mL
